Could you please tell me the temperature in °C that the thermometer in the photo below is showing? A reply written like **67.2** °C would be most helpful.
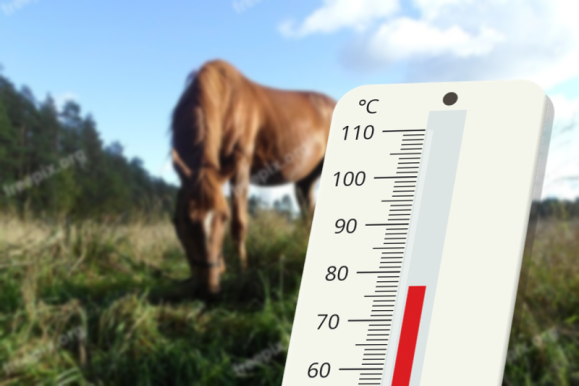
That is **77** °C
